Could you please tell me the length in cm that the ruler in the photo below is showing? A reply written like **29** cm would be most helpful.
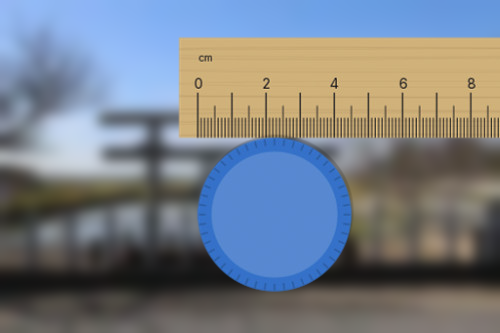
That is **4.5** cm
